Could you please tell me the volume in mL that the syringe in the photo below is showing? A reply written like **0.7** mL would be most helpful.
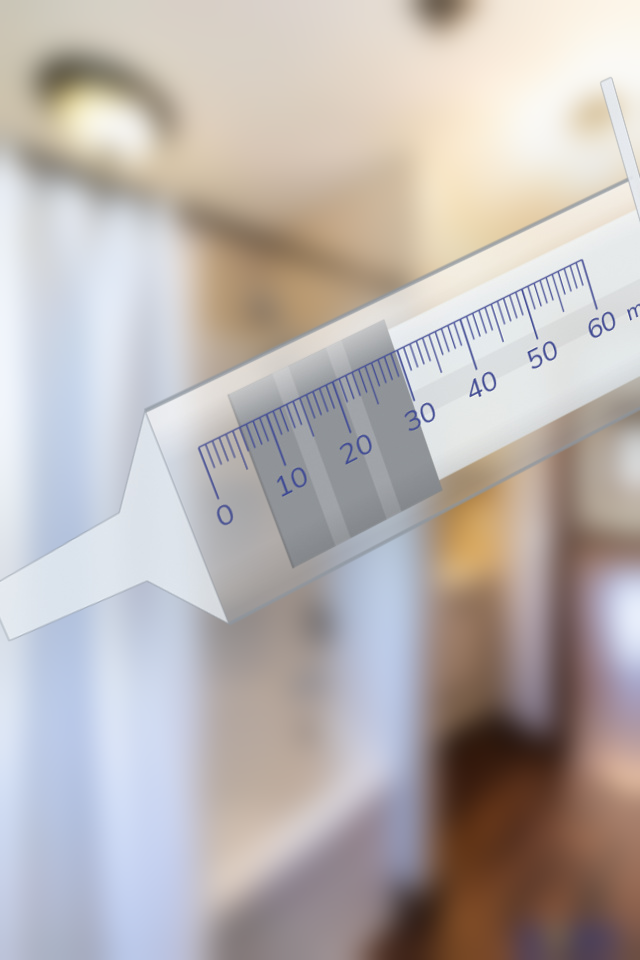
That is **6** mL
